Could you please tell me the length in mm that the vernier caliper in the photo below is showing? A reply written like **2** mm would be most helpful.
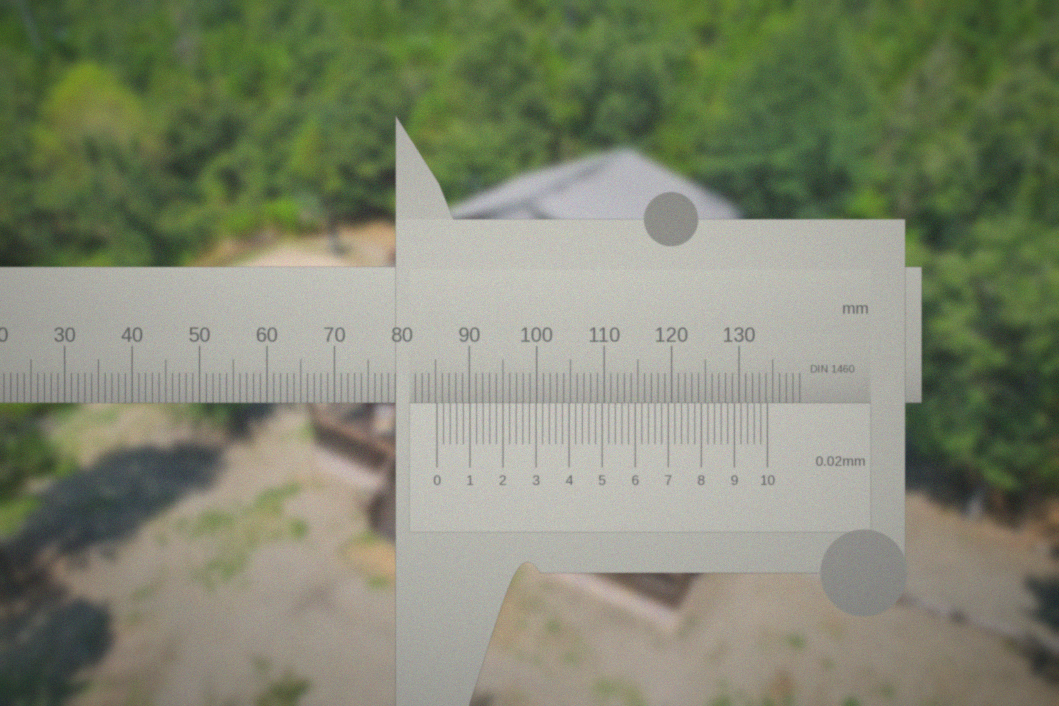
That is **85.2** mm
